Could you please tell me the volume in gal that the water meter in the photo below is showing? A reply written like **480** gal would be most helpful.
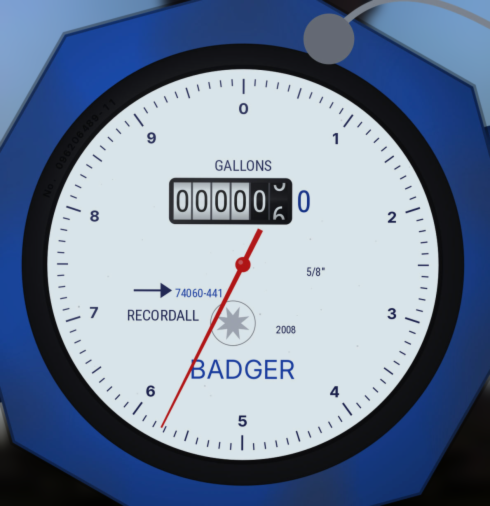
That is **55.7** gal
